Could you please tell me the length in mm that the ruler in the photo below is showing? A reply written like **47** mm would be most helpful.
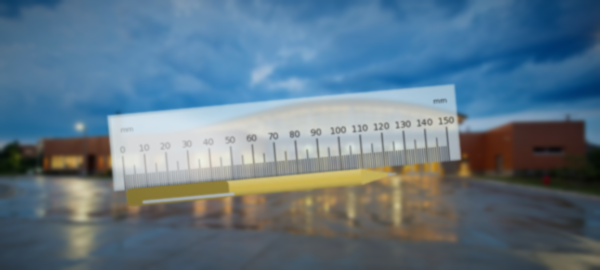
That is **125** mm
